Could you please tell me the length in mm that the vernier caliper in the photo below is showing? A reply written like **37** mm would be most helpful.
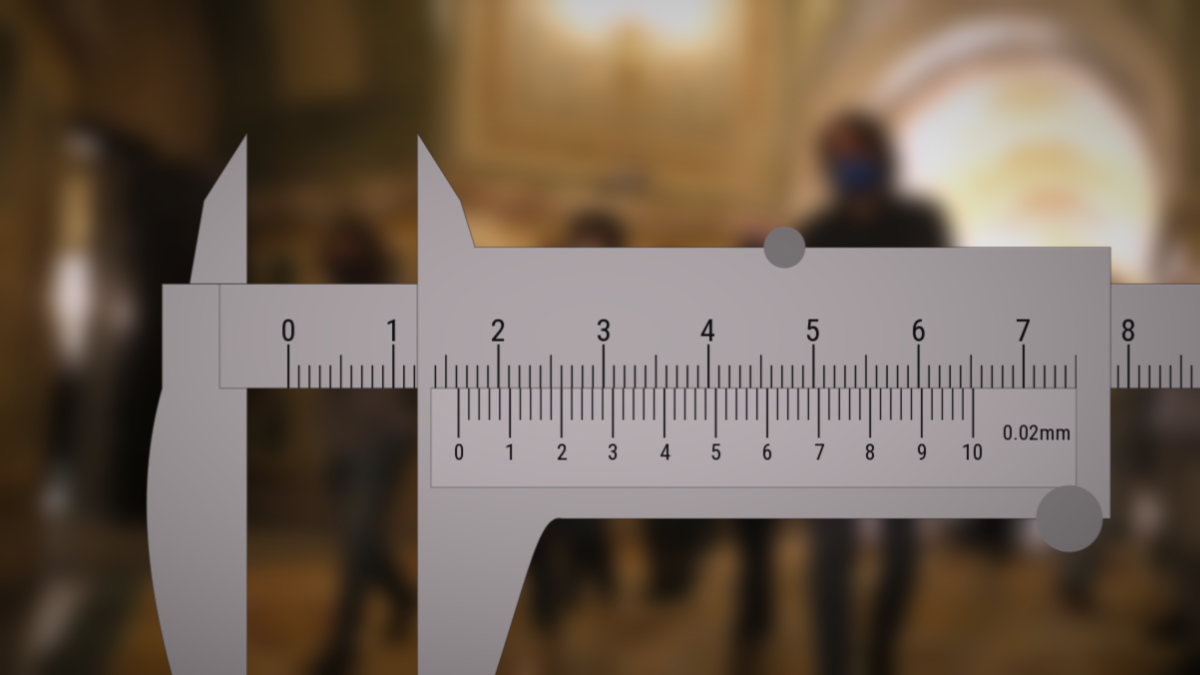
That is **16.2** mm
